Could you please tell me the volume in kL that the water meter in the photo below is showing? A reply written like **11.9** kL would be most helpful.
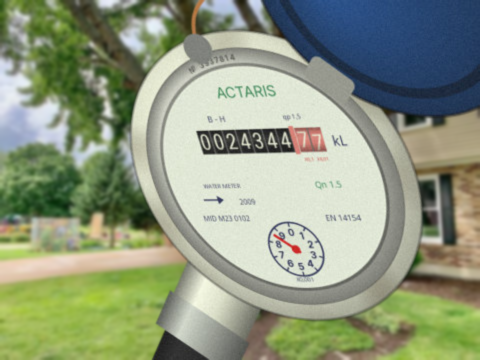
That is **24344.768** kL
